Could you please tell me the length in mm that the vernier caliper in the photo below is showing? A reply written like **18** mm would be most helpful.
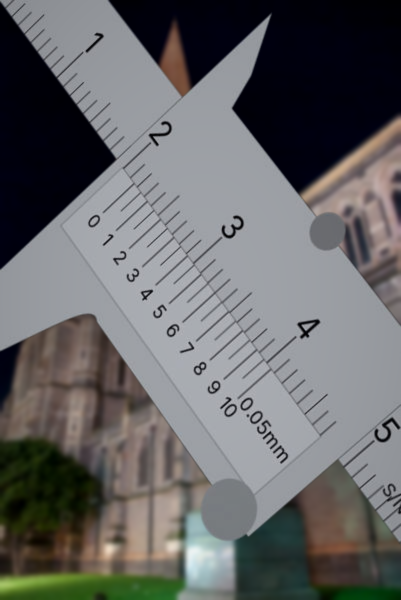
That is **21.6** mm
